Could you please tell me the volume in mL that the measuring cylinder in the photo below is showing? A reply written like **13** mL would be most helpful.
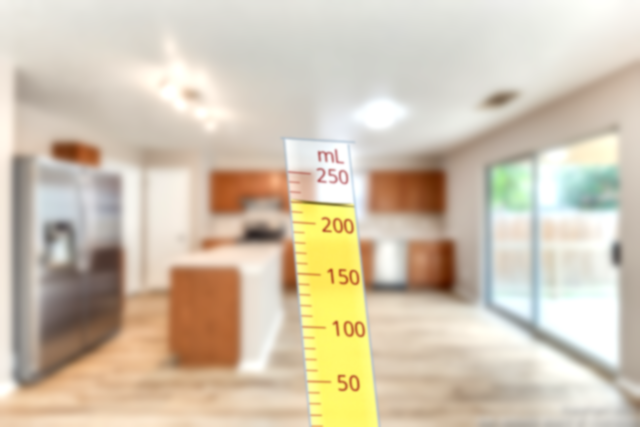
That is **220** mL
